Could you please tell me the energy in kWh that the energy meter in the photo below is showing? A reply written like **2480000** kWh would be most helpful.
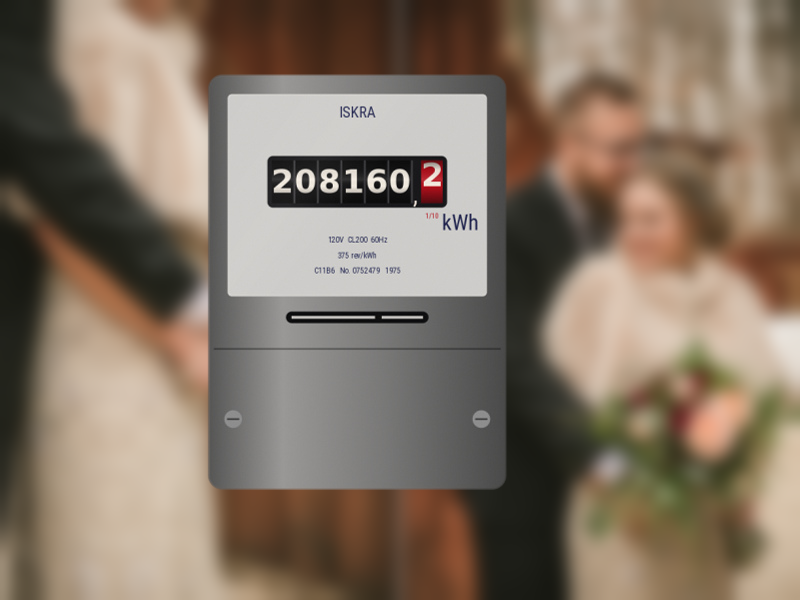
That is **208160.2** kWh
